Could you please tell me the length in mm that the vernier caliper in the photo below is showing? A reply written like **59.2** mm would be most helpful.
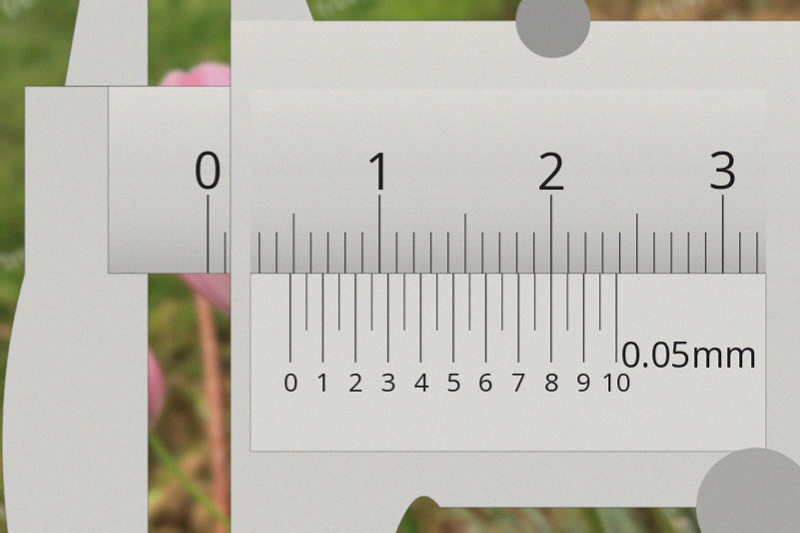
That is **4.8** mm
